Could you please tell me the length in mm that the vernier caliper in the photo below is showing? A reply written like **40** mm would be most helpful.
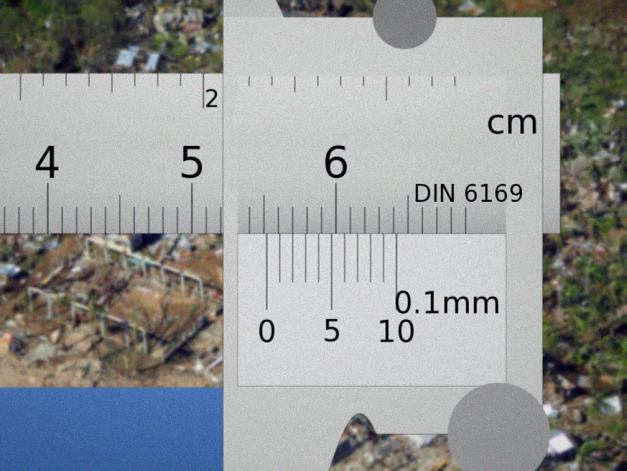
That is **55.2** mm
